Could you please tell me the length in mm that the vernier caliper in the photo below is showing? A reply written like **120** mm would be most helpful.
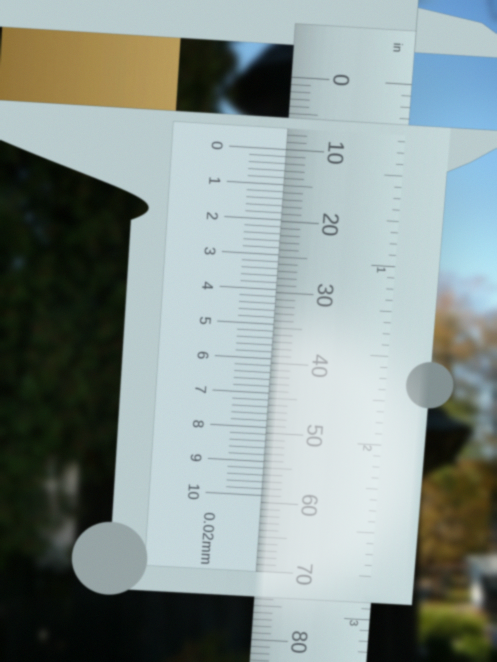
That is **10.0** mm
